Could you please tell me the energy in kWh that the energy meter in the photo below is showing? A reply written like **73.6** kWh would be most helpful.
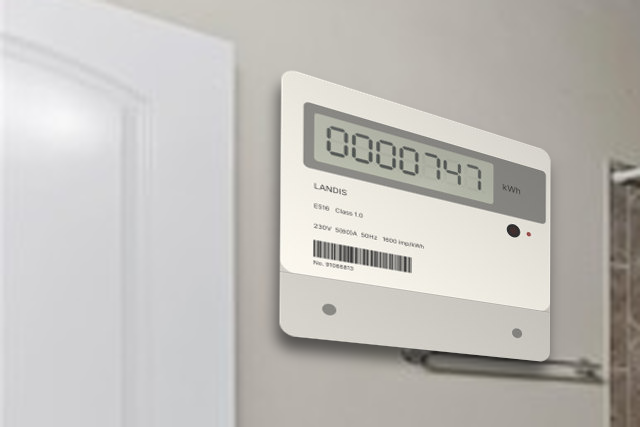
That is **747** kWh
